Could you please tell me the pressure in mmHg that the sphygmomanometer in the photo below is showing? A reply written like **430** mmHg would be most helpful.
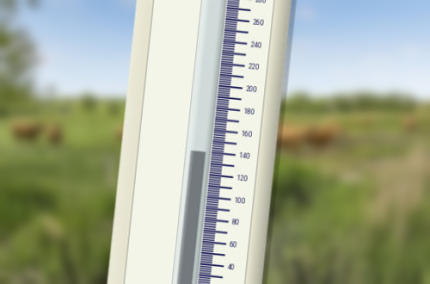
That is **140** mmHg
